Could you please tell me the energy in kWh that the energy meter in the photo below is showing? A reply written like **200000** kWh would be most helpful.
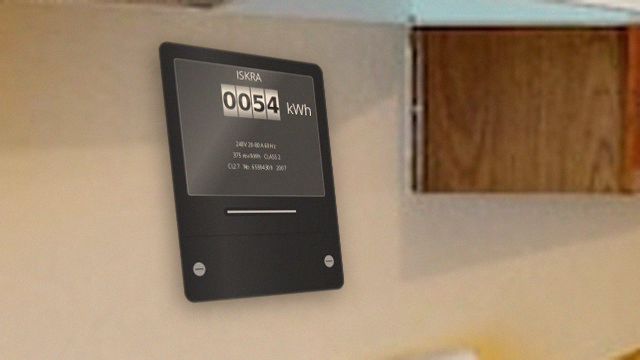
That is **54** kWh
